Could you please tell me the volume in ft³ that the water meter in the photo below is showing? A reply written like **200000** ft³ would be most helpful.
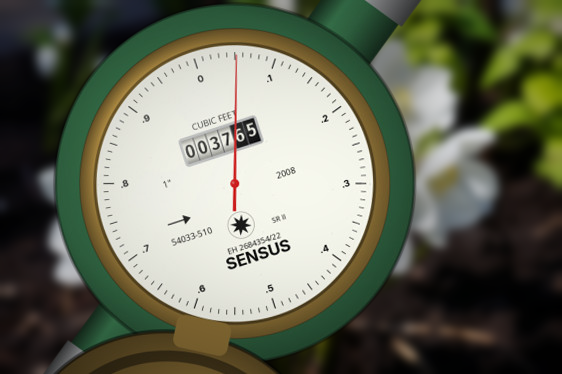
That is **3765.05** ft³
